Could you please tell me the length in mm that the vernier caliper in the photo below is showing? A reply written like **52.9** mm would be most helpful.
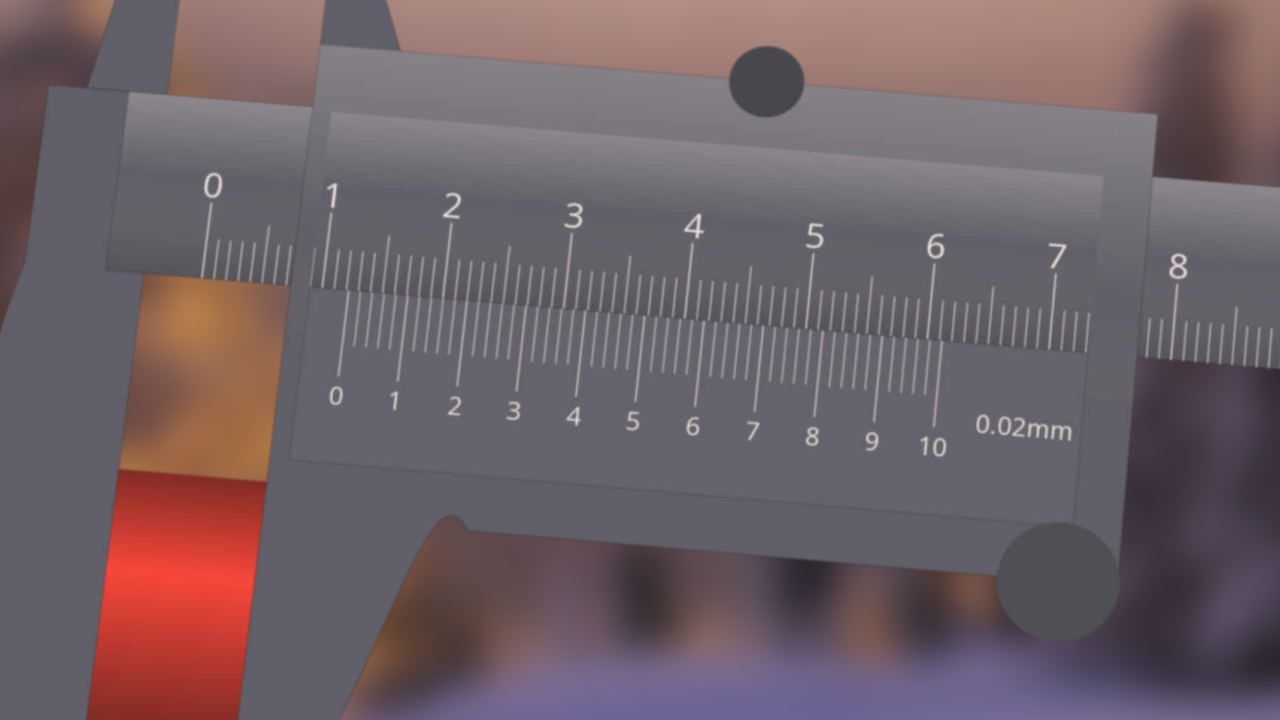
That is **12.2** mm
